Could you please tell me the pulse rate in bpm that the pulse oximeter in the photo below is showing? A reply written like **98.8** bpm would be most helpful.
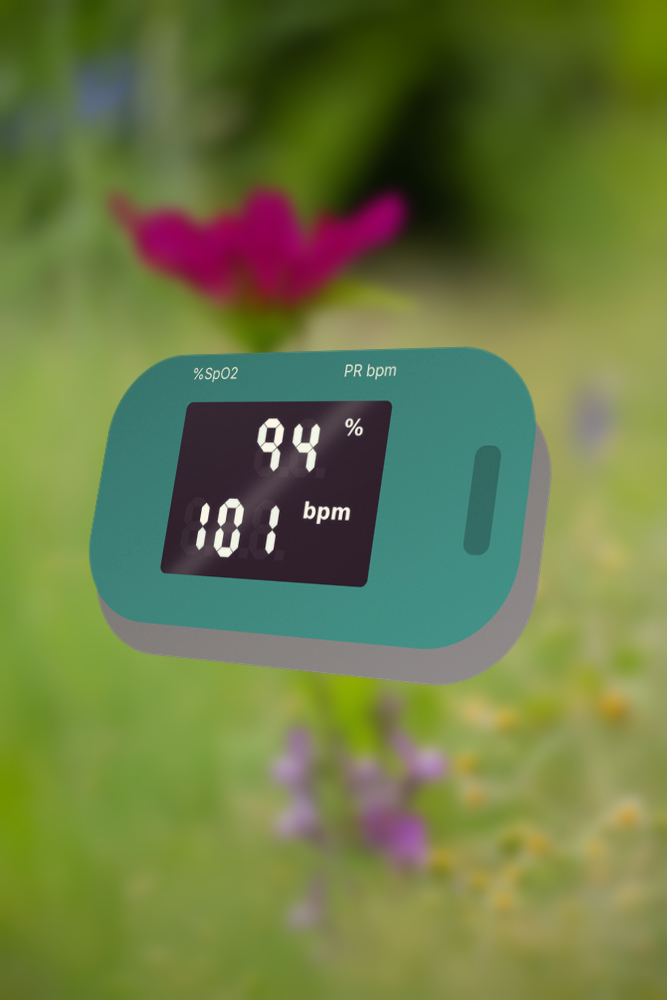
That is **101** bpm
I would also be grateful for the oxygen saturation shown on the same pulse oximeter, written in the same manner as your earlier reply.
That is **94** %
